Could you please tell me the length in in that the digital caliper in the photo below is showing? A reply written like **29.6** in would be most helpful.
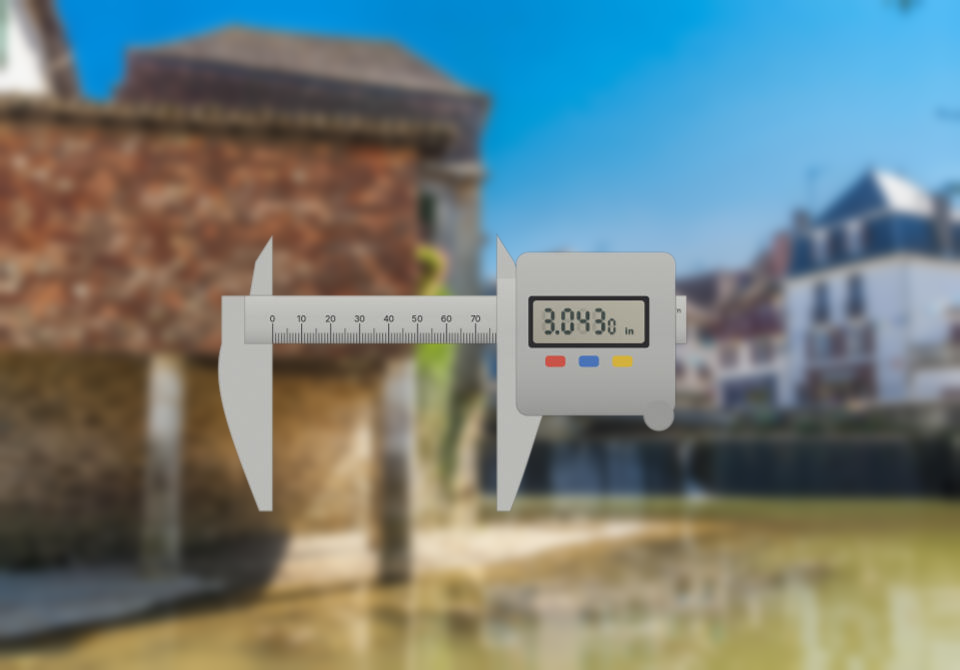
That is **3.0430** in
